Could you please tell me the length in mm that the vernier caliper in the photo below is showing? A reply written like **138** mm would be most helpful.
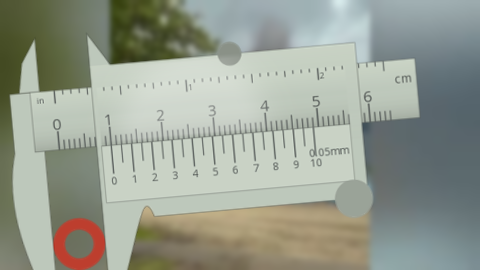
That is **10.0** mm
